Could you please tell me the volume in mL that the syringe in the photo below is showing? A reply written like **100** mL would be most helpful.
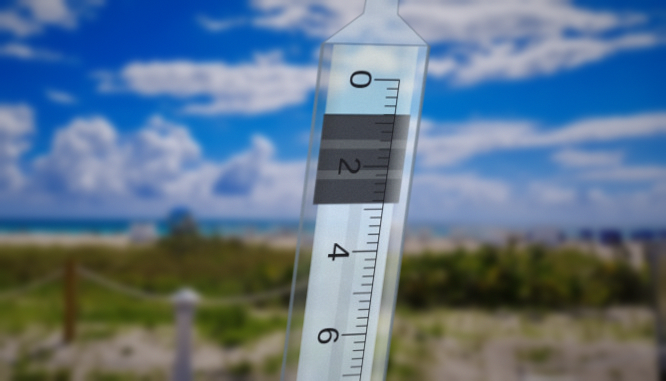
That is **0.8** mL
